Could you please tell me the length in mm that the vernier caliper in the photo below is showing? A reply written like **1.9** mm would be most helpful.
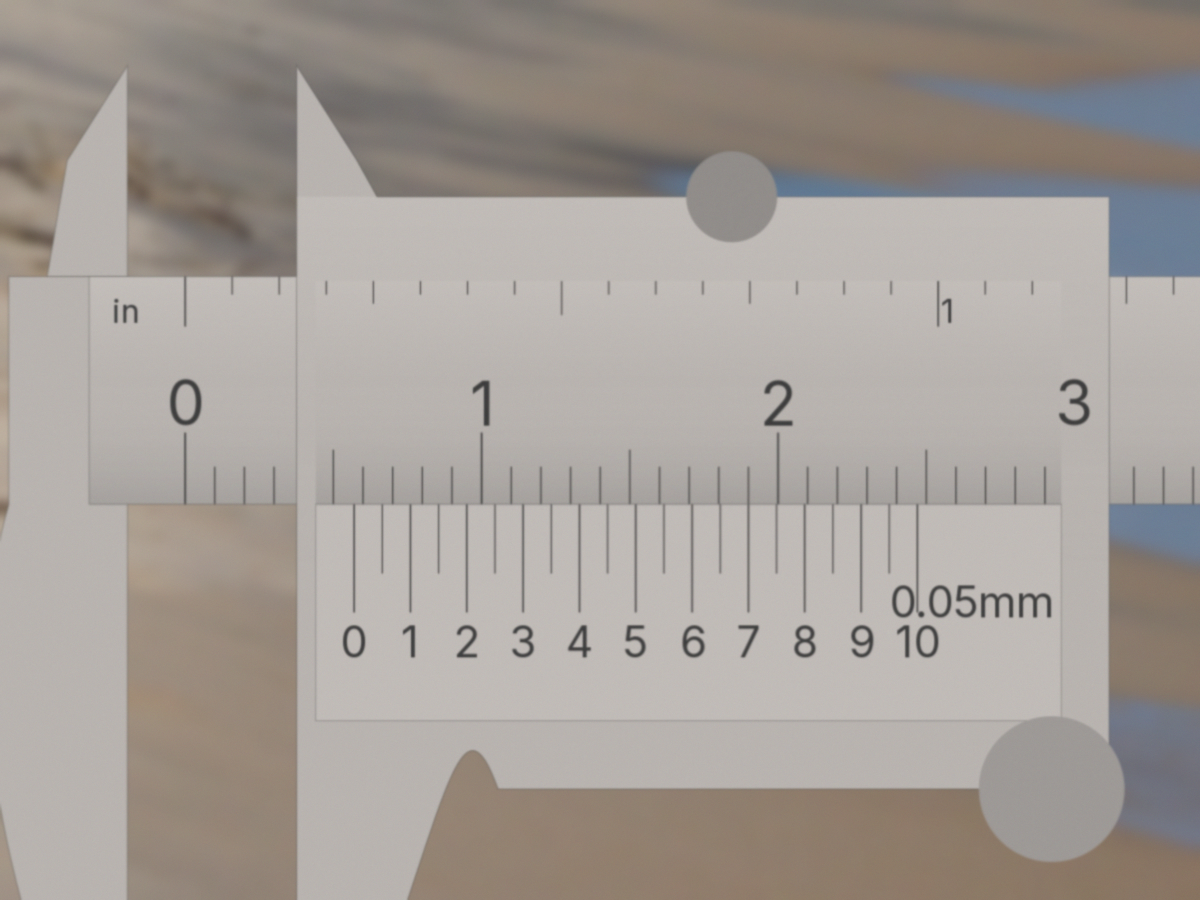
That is **5.70** mm
